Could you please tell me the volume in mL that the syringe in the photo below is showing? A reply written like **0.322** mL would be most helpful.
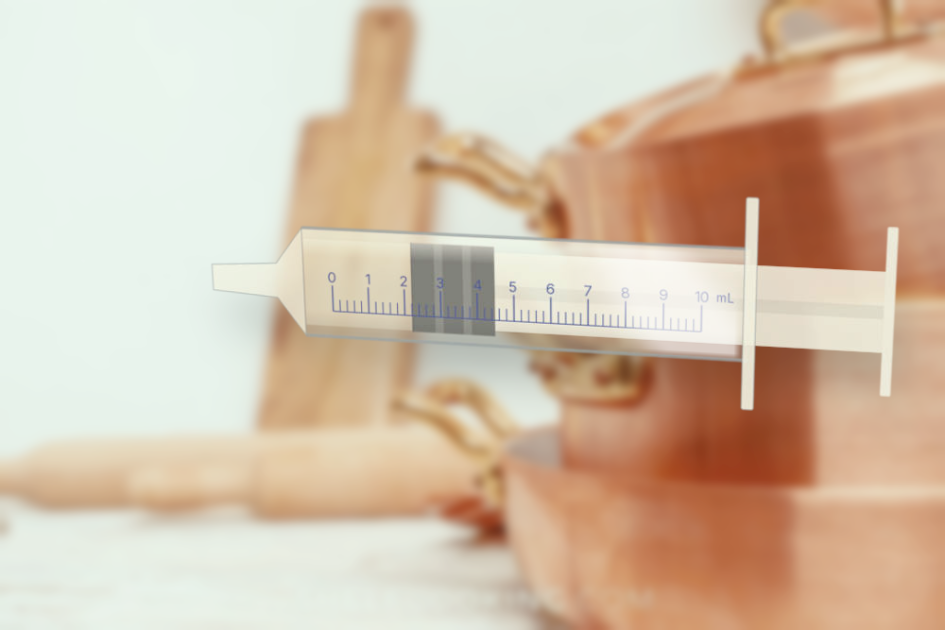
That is **2.2** mL
